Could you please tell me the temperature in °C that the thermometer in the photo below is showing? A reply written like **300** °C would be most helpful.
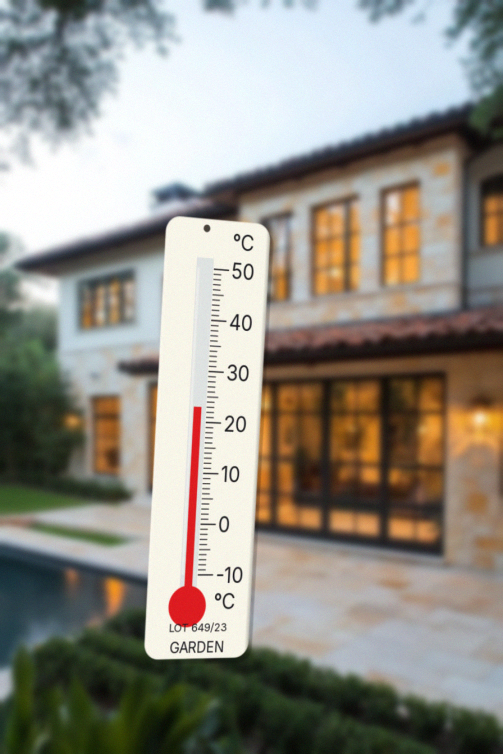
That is **23** °C
